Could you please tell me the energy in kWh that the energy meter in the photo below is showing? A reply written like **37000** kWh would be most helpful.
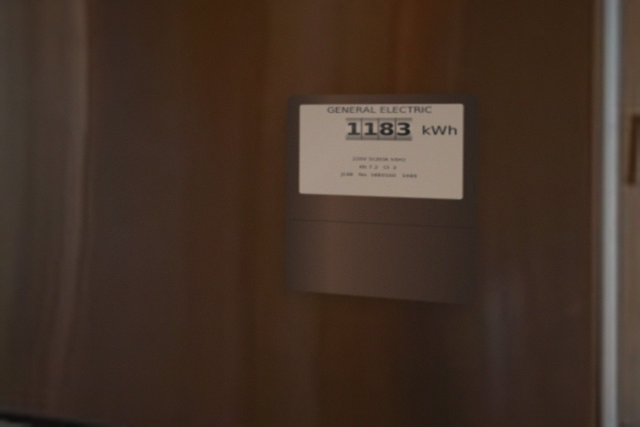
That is **1183** kWh
